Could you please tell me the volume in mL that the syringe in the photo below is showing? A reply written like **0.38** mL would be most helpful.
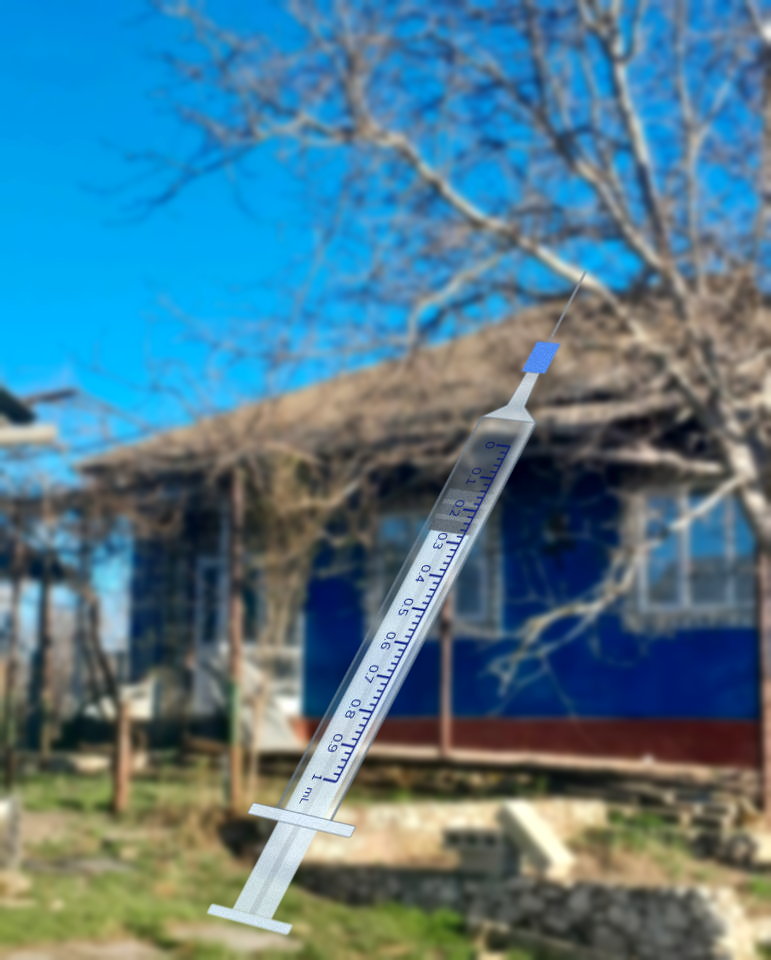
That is **0.14** mL
